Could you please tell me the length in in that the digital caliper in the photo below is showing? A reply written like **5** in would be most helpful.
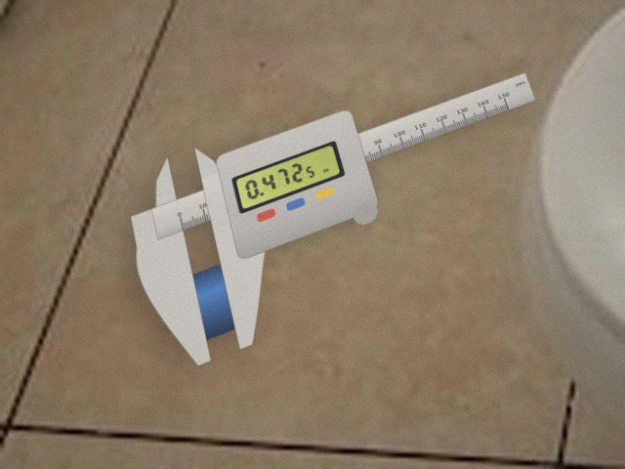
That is **0.4725** in
